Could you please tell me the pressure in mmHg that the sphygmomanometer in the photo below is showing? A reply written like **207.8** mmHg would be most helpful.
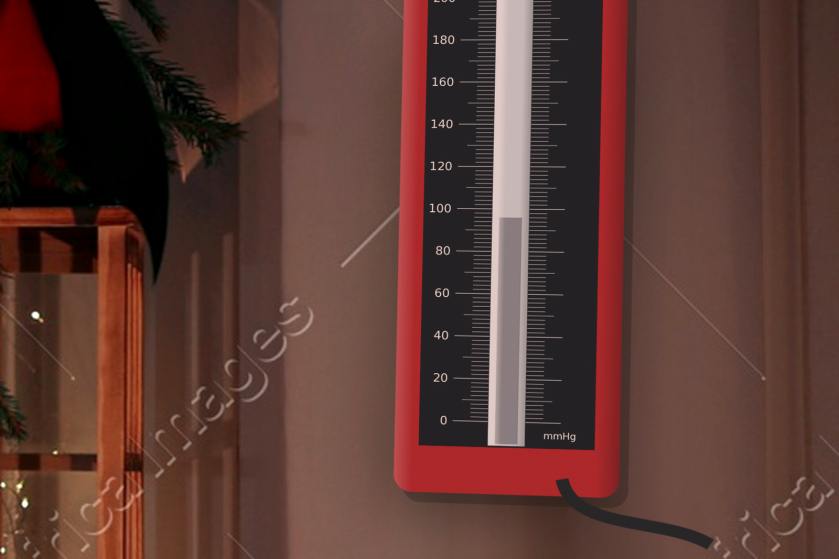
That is **96** mmHg
